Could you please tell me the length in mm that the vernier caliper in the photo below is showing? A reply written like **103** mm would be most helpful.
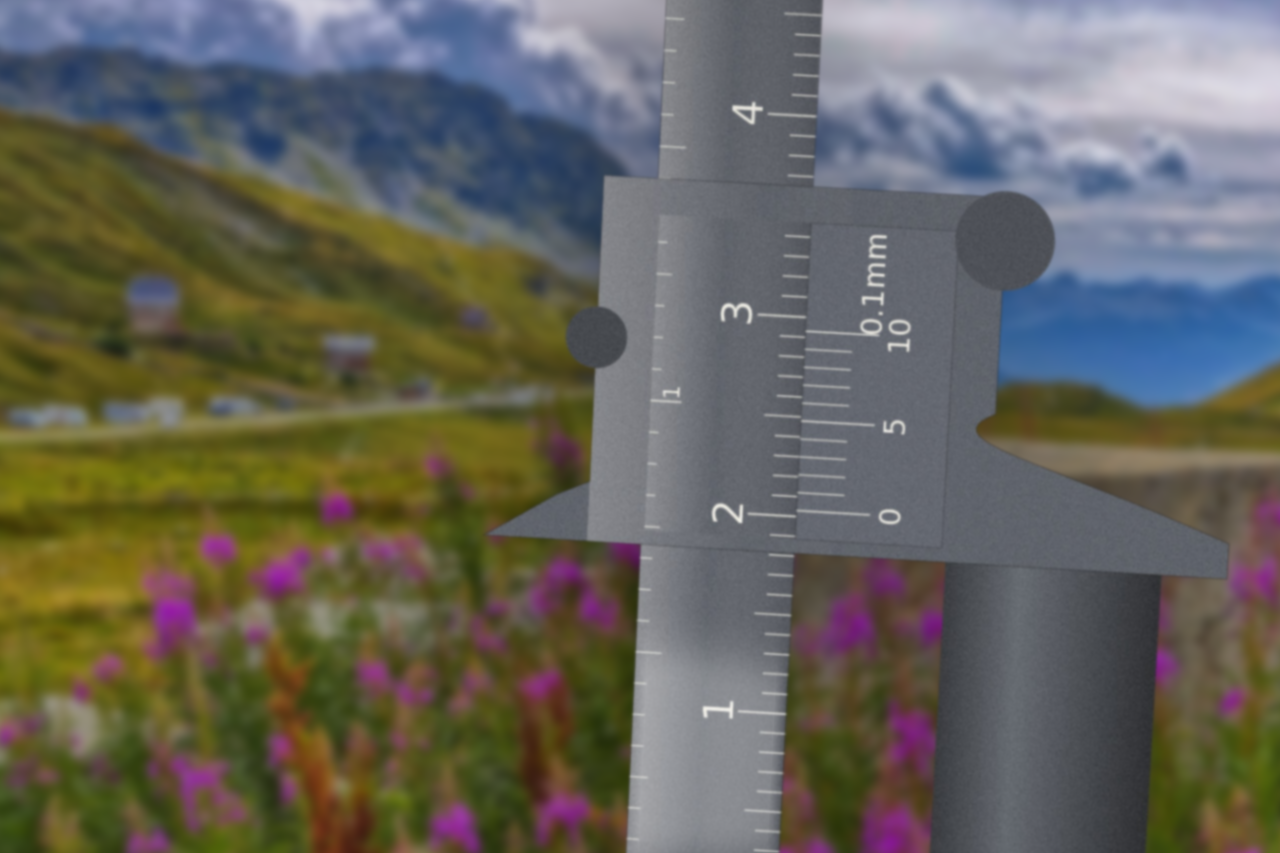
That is **20.3** mm
